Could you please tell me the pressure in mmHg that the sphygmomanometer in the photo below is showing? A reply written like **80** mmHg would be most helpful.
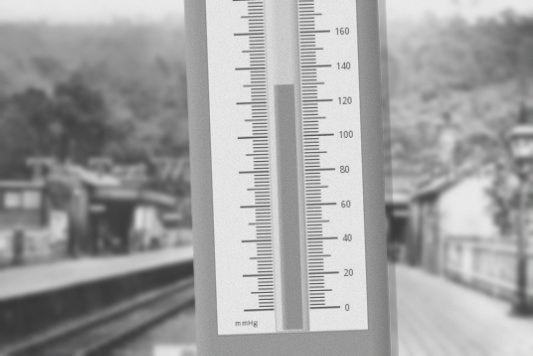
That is **130** mmHg
